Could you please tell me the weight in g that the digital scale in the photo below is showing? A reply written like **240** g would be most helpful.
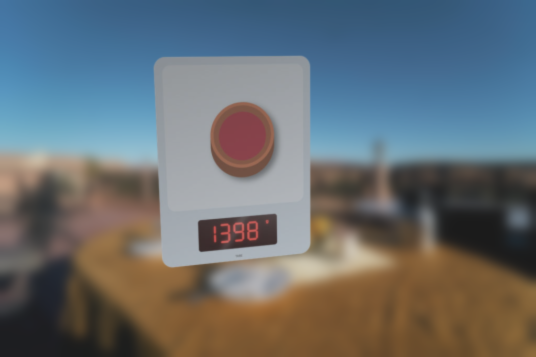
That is **1398** g
